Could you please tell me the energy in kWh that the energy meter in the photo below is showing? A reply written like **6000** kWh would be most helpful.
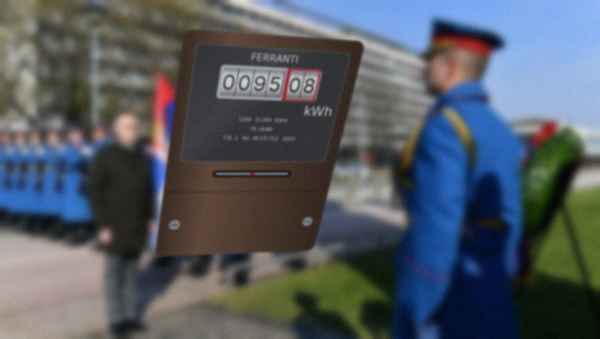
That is **95.08** kWh
